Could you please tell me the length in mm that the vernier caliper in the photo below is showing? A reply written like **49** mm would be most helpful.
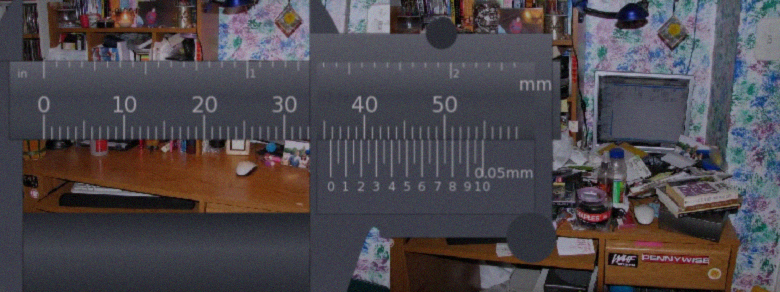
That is **35.8** mm
